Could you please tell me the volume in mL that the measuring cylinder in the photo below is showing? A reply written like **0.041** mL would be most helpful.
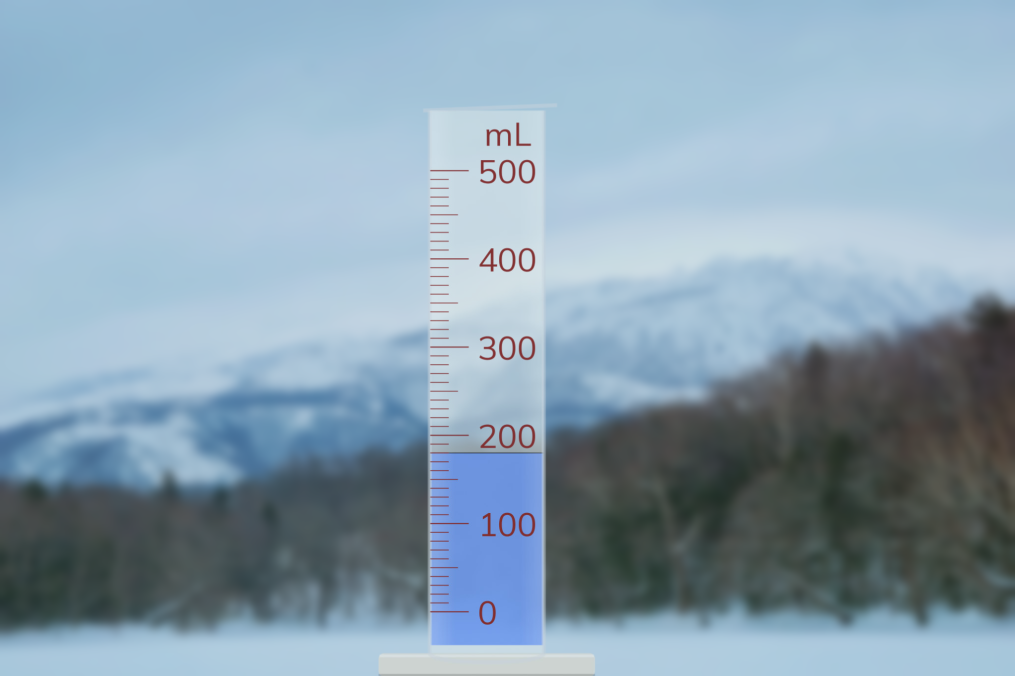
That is **180** mL
